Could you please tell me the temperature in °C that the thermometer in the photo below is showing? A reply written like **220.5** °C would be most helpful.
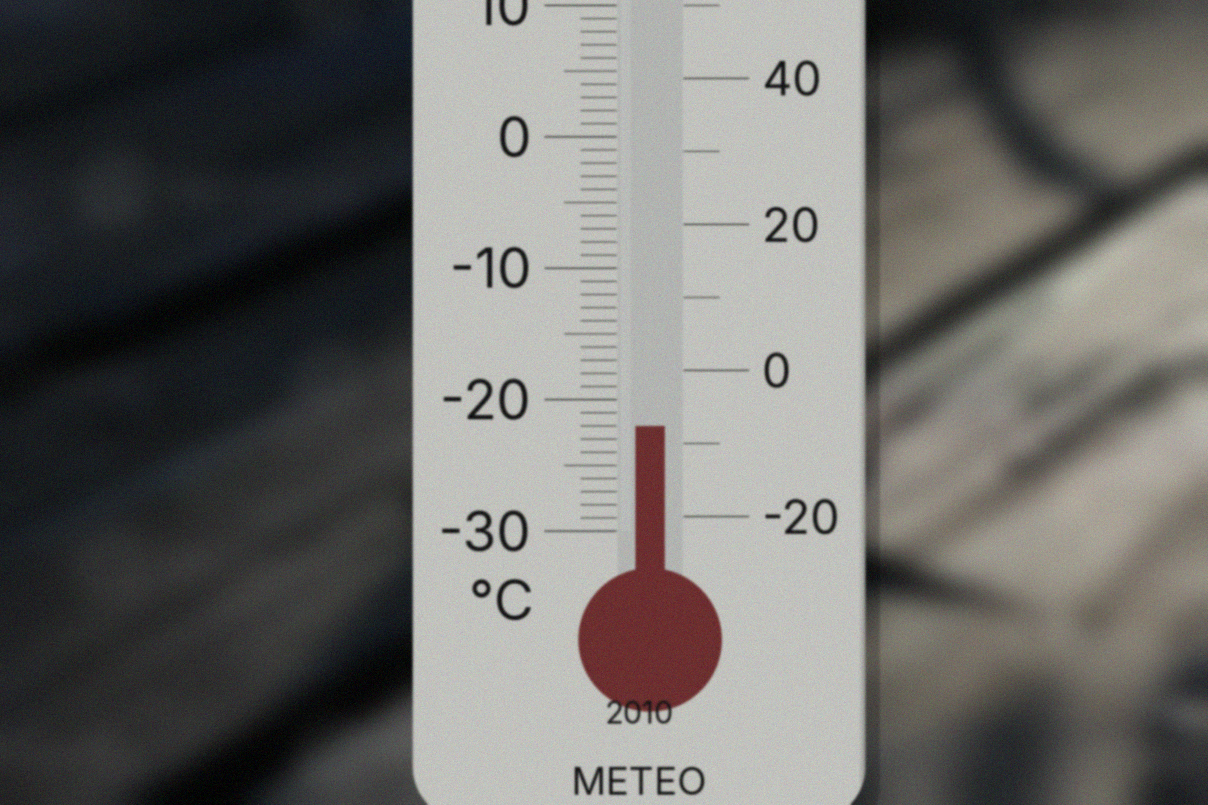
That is **-22** °C
